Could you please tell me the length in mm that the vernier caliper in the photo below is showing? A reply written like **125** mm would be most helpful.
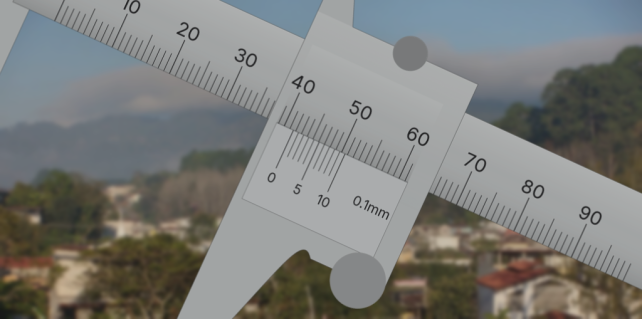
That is **41.6** mm
